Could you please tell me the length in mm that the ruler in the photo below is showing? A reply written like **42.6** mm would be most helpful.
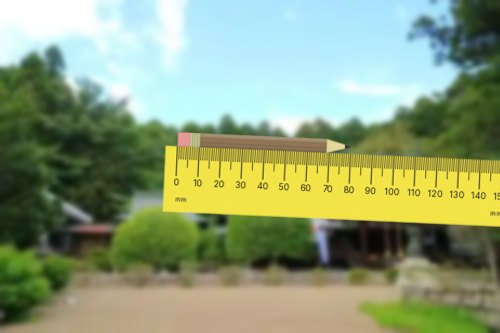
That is **80** mm
